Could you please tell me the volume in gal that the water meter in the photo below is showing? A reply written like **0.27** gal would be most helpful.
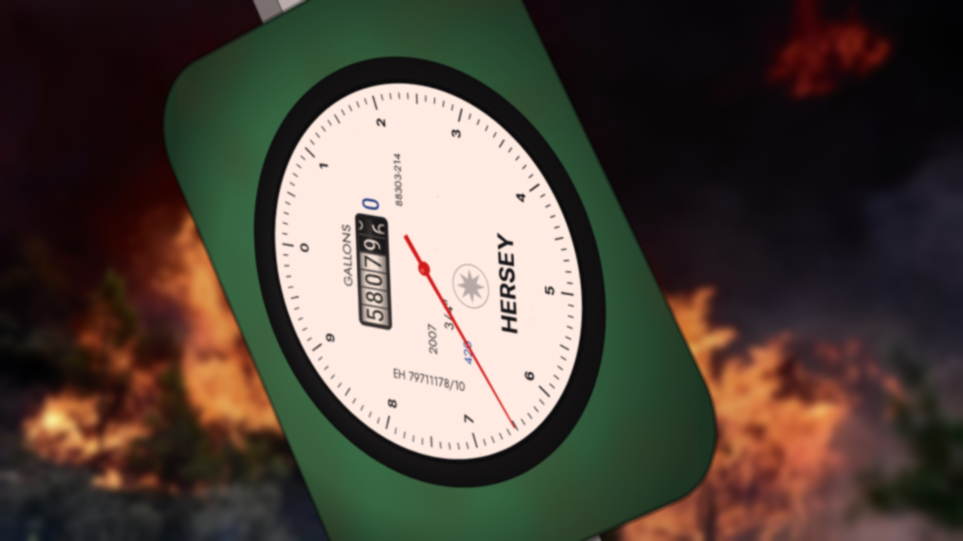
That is **5807956.5** gal
